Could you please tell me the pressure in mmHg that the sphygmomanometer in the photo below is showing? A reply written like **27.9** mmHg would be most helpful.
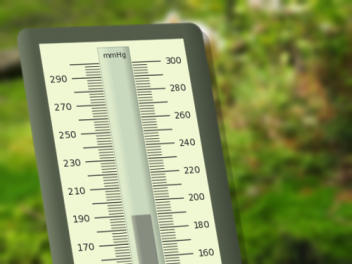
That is **190** mmHg
